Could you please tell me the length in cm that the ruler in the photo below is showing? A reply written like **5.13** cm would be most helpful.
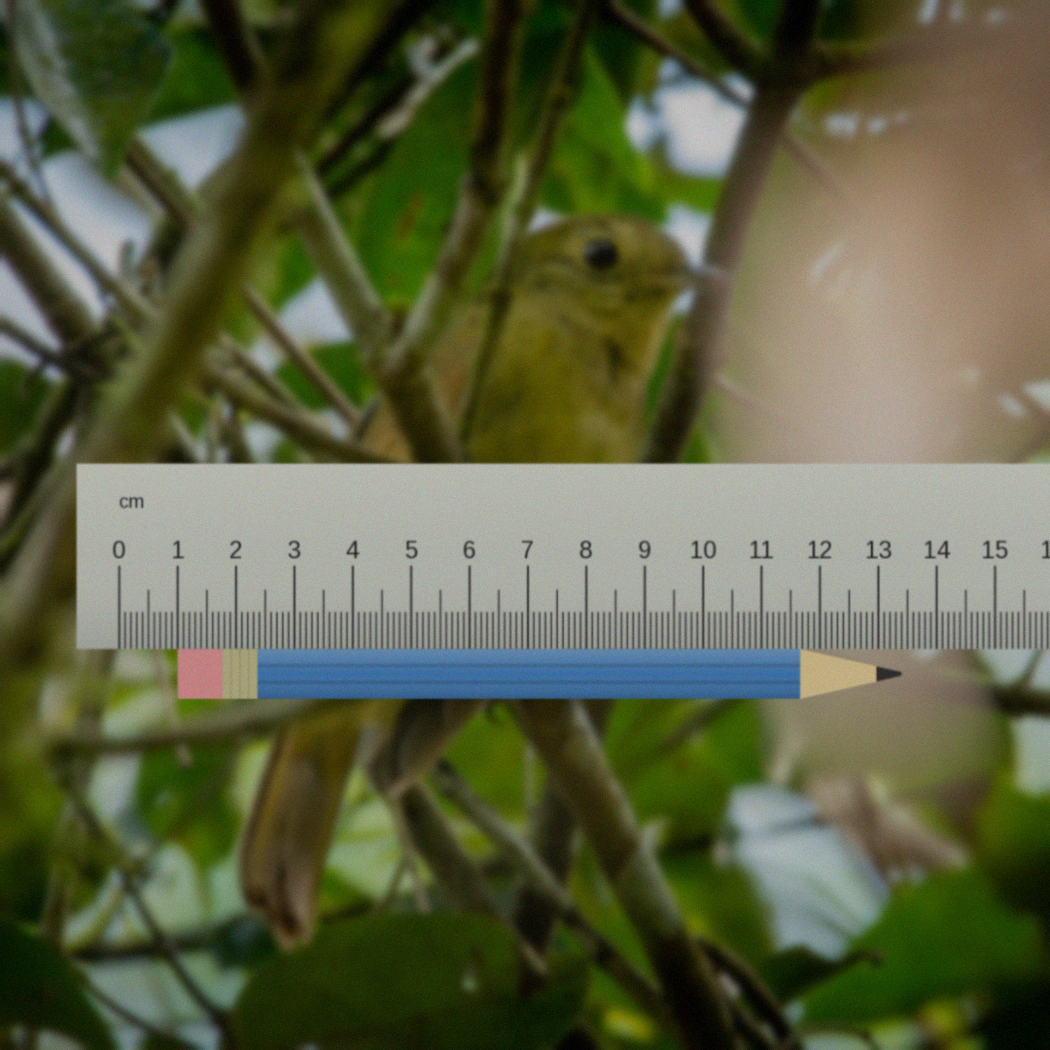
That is **12.4** cm
